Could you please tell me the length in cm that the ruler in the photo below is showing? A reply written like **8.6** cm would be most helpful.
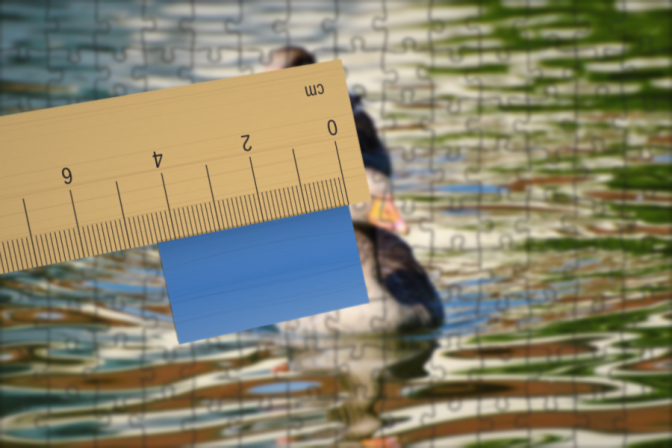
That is **4.4** cm
